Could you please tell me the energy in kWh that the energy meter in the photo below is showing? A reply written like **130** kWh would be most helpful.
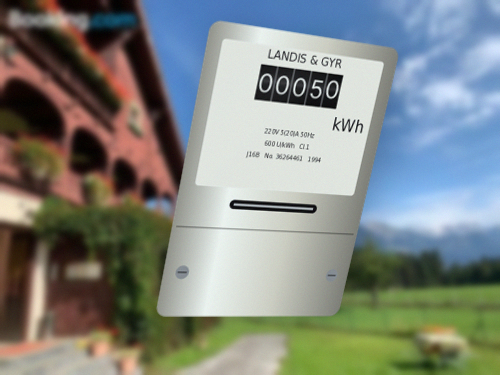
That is **50** kWh
